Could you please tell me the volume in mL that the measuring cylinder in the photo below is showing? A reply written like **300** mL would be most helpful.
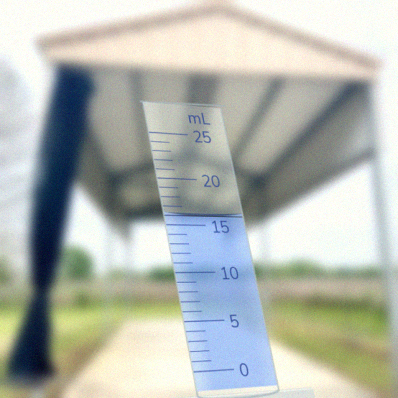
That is **16** mL
